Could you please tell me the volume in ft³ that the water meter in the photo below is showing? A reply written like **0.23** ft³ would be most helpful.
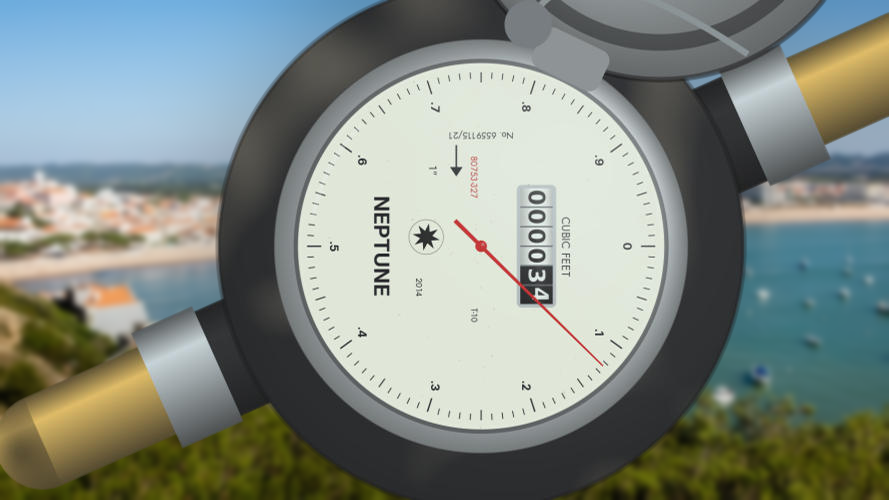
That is **34.12** ft³
